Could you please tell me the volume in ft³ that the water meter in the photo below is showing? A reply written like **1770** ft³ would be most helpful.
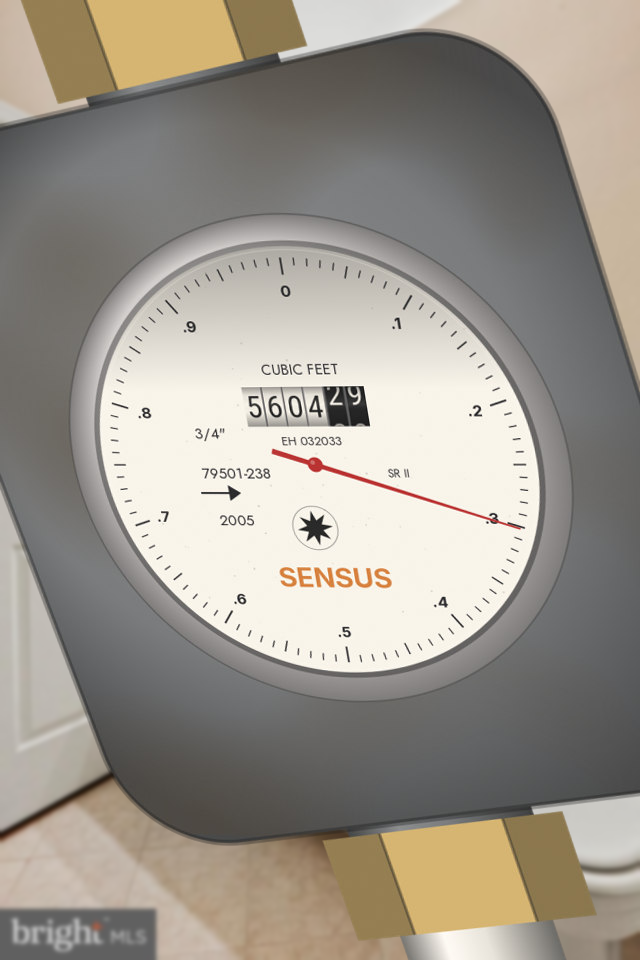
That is **560429.30** ft³
